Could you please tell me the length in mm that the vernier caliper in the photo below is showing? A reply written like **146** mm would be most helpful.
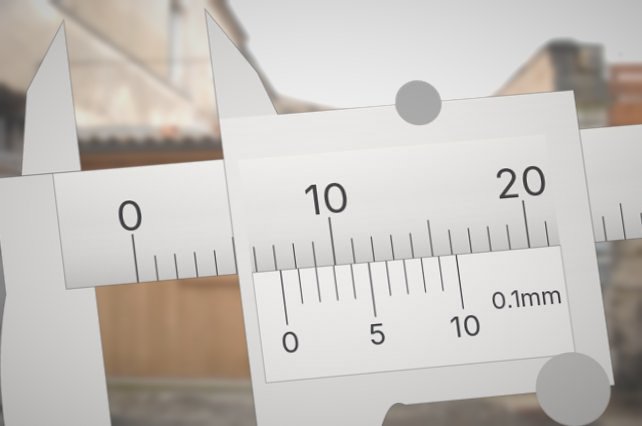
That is **7.2** mm
